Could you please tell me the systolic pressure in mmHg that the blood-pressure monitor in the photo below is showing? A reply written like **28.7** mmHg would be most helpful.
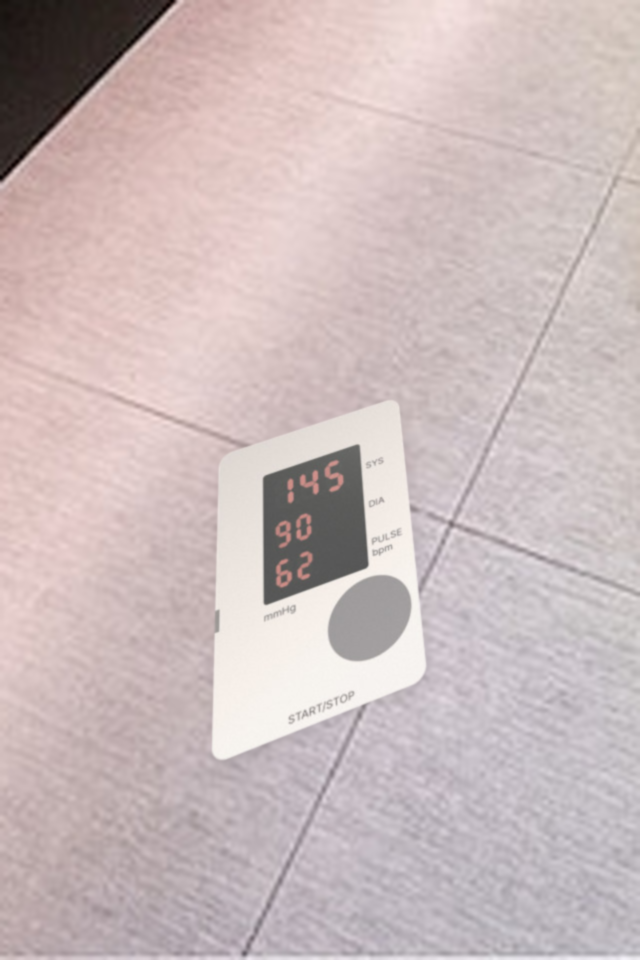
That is **145** mmHg
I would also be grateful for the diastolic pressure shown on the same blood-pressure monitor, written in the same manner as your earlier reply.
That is **90** mmHg
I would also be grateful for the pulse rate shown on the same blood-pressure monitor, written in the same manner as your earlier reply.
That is **62** bpm
